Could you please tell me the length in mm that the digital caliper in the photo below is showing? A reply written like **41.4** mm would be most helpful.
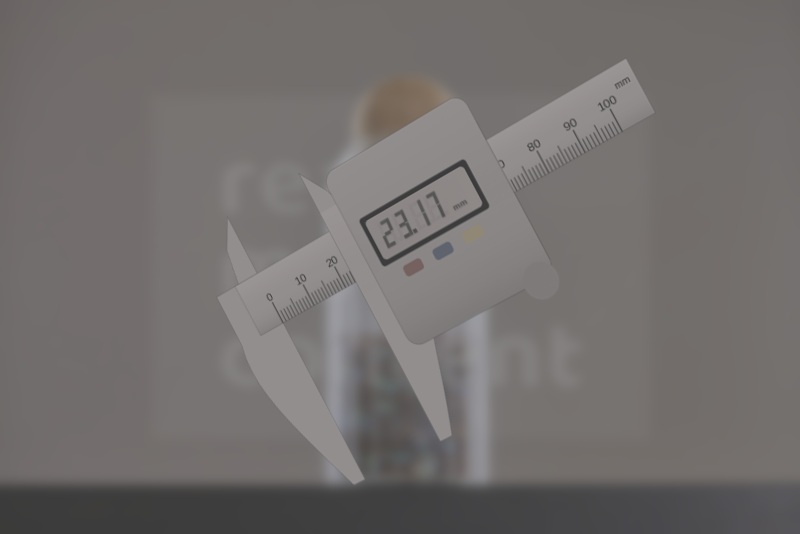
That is **23.17** mm
